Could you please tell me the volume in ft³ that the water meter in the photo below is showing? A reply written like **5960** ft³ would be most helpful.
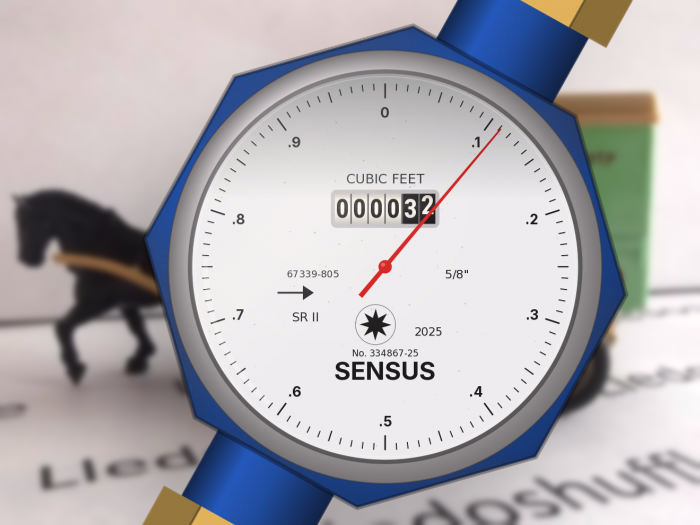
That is **32.11** ft³
